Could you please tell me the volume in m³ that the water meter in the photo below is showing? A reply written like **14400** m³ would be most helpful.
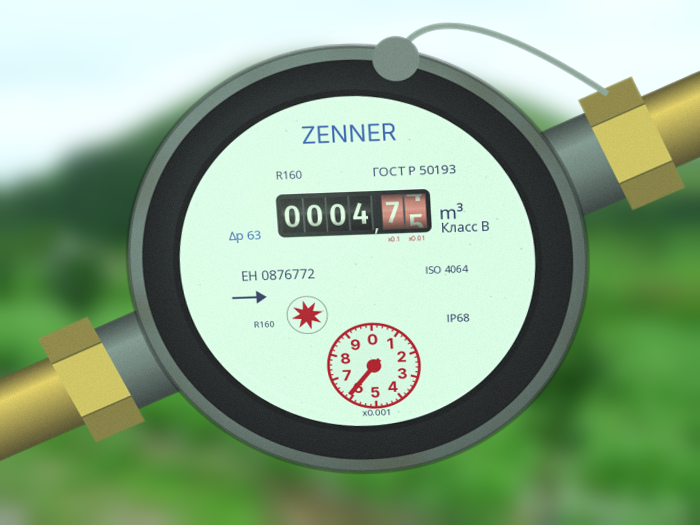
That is **4.746** m³
